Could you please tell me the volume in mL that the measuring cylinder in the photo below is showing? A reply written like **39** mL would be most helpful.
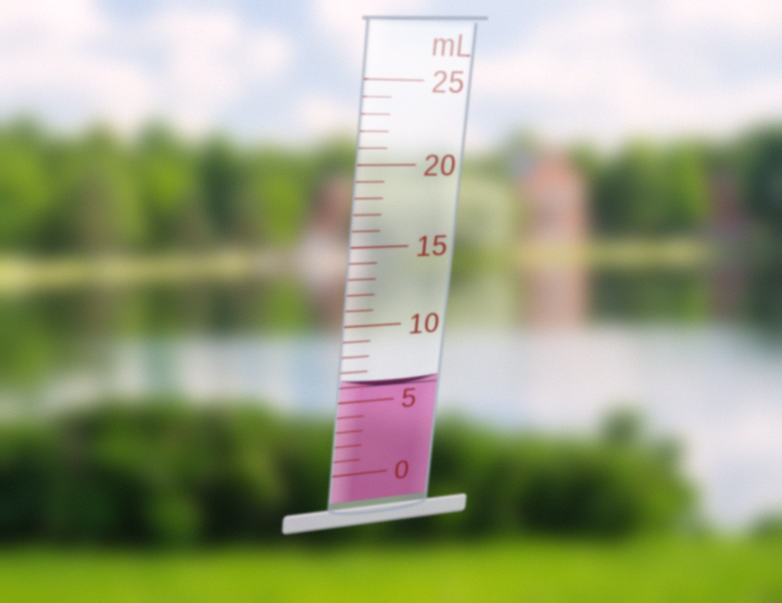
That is **6** mL
